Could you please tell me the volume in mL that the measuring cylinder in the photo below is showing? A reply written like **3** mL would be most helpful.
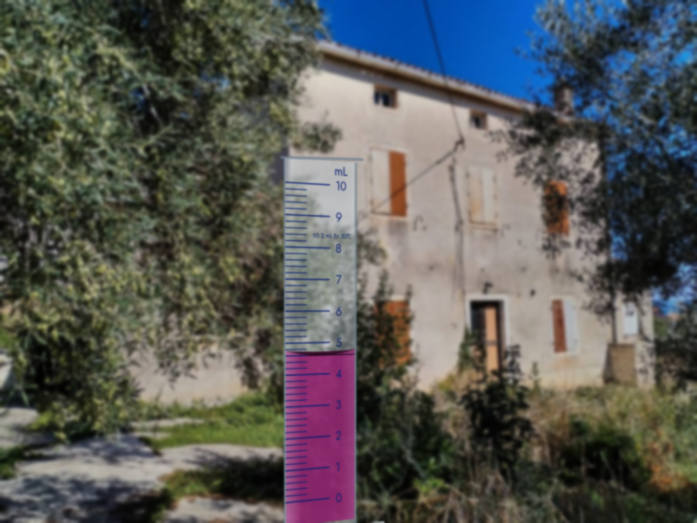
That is **4.6** mL
